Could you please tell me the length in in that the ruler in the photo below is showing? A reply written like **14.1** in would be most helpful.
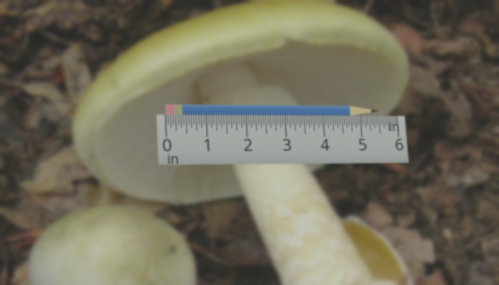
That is **5.5** in
